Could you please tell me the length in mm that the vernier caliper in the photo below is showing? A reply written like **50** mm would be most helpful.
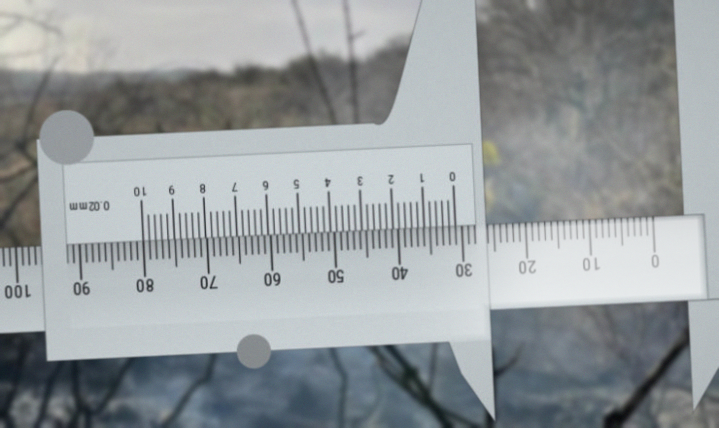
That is **31.0** mm
